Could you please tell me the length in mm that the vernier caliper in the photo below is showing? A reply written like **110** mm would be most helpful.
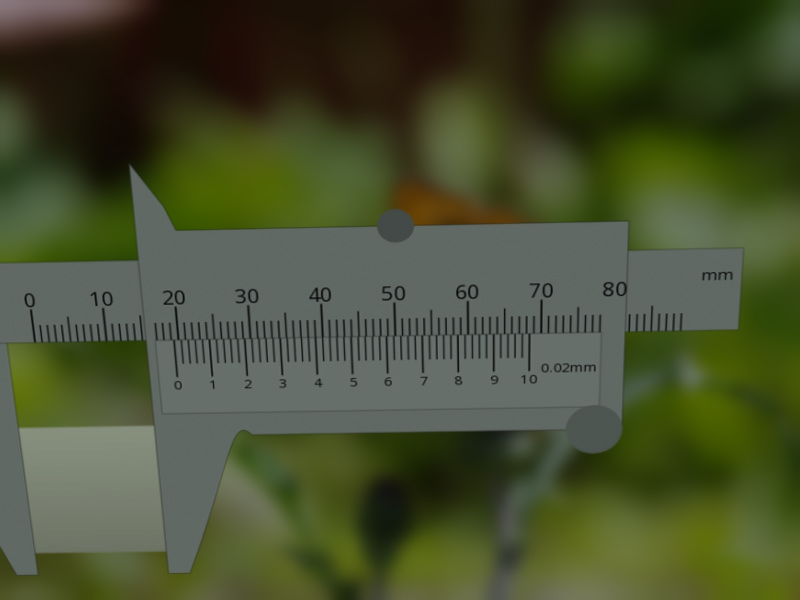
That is **19.4** mm
